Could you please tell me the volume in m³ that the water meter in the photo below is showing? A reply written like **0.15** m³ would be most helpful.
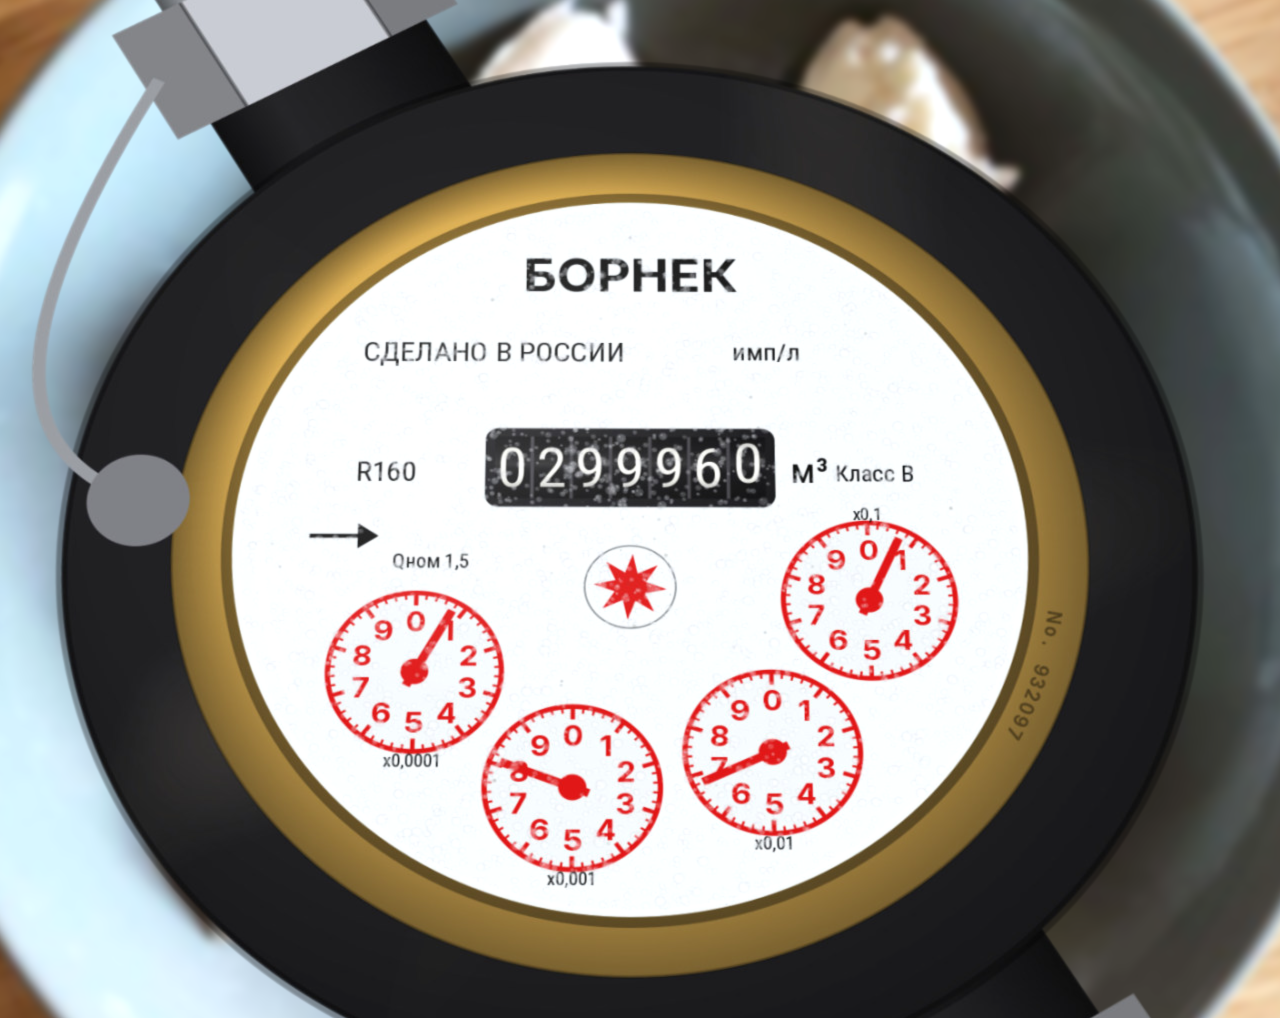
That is **299960.0680** m³
